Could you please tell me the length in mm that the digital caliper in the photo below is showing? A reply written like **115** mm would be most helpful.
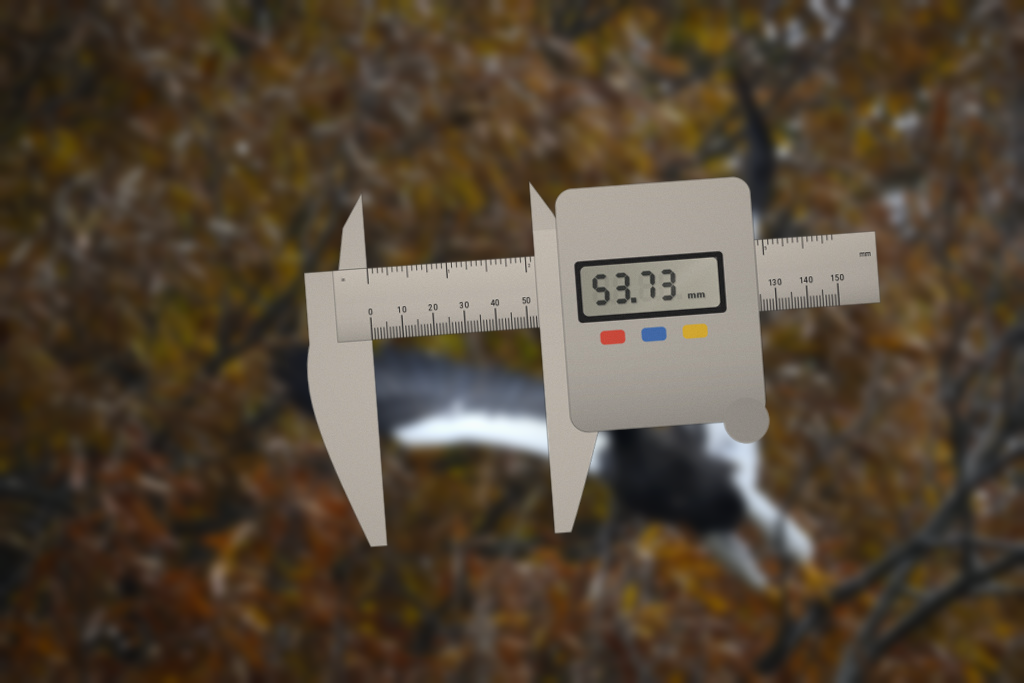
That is **53.73** mm
